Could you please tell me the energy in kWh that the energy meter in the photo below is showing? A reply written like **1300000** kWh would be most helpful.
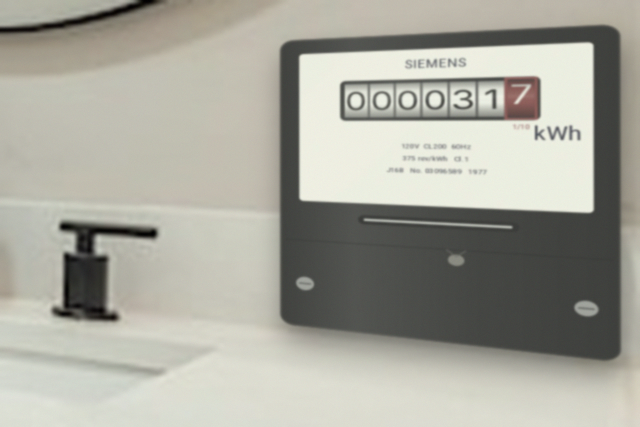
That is **31.7** kWh
